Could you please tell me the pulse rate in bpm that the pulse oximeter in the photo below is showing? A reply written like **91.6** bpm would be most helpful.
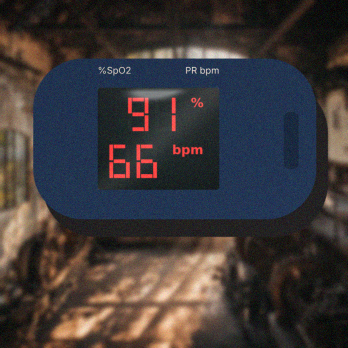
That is **66** bpm
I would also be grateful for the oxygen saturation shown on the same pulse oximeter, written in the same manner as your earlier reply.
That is **91** %
